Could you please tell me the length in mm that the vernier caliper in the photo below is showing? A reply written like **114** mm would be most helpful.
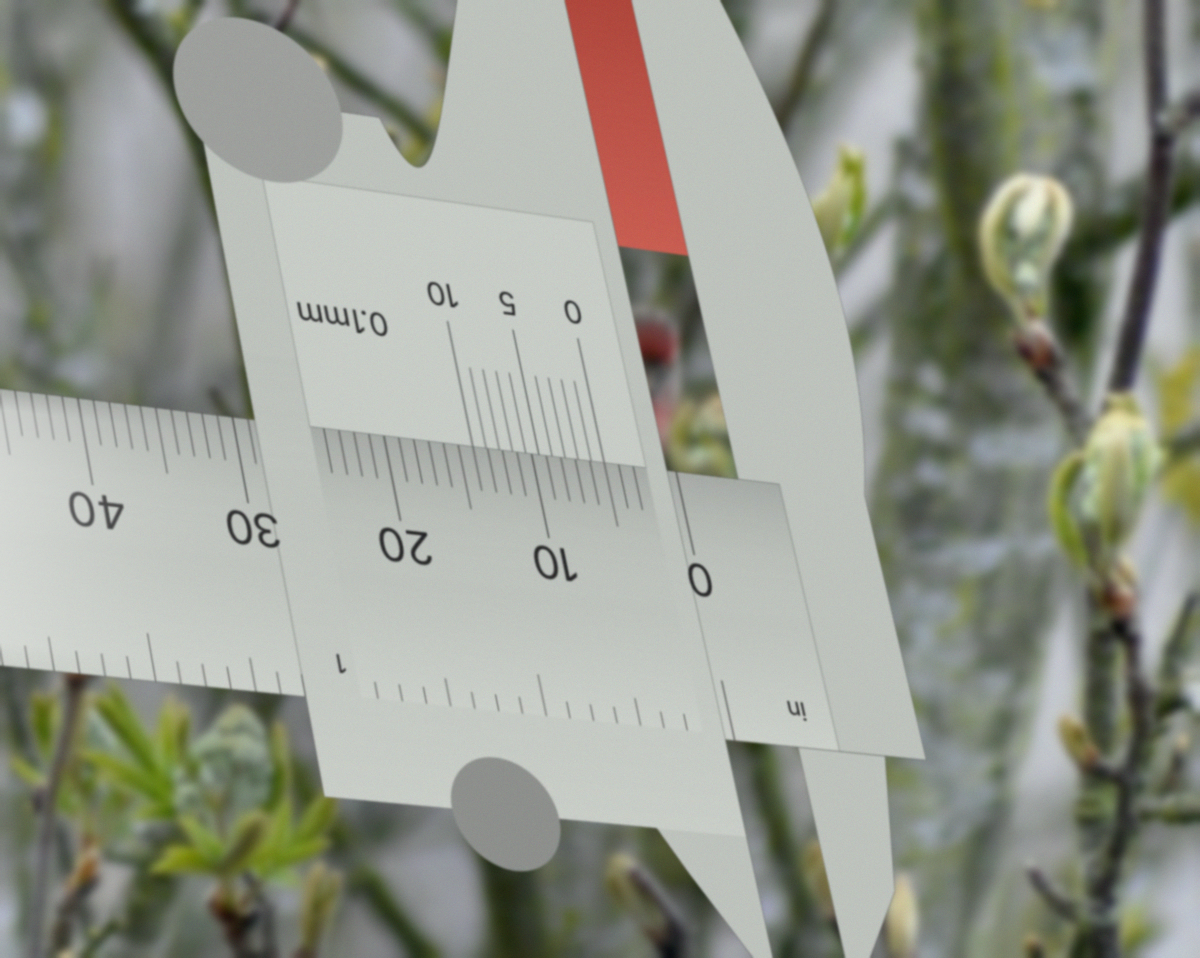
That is **5.0** mm
